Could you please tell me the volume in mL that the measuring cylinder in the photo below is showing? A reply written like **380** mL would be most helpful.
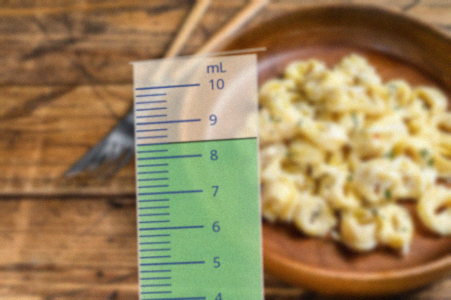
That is **8.4** mL
